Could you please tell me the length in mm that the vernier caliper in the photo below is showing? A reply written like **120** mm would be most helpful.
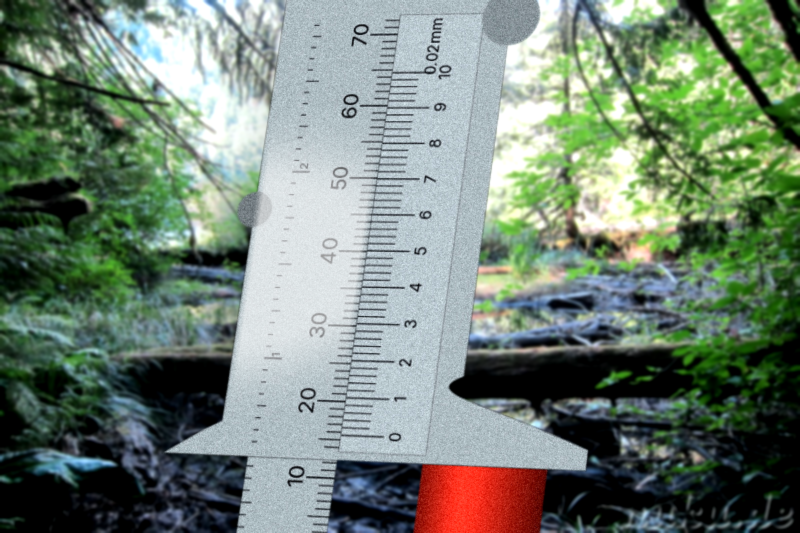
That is **15.6** mm
